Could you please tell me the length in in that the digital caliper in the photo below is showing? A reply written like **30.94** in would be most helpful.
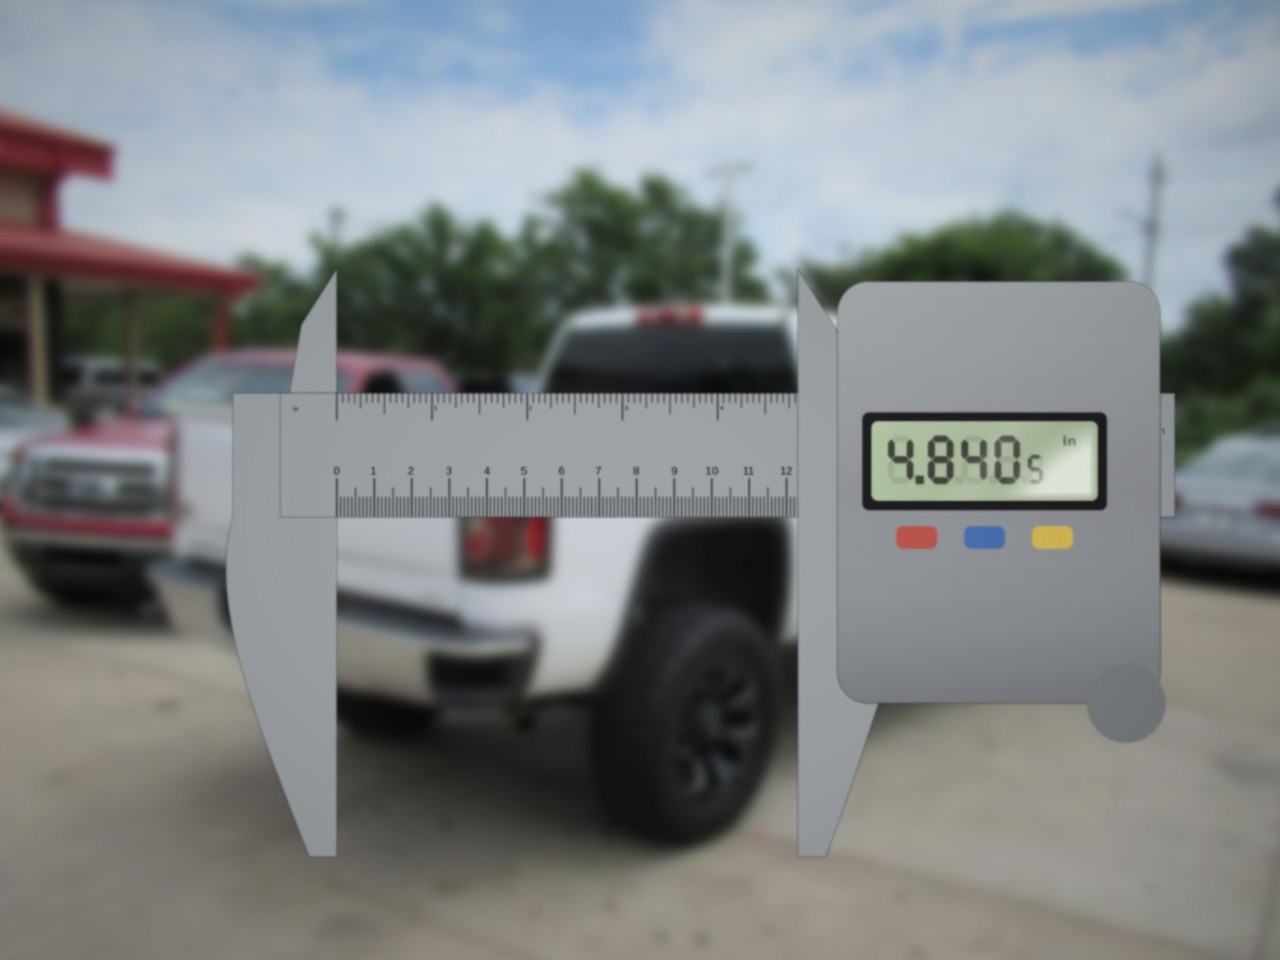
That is **4.8405** in
